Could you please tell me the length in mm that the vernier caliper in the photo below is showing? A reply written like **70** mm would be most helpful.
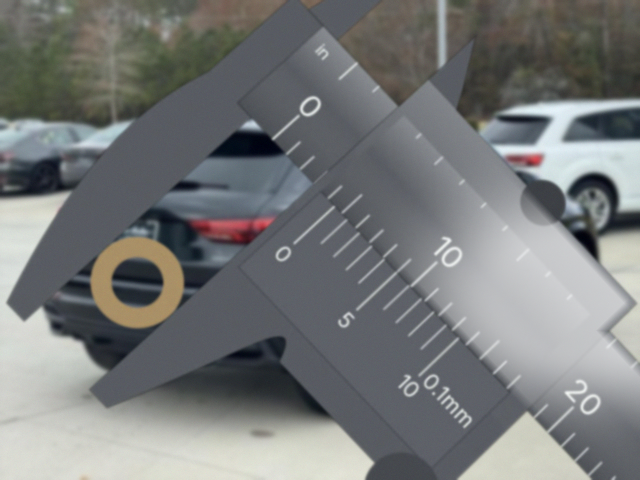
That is **4.5** mm
